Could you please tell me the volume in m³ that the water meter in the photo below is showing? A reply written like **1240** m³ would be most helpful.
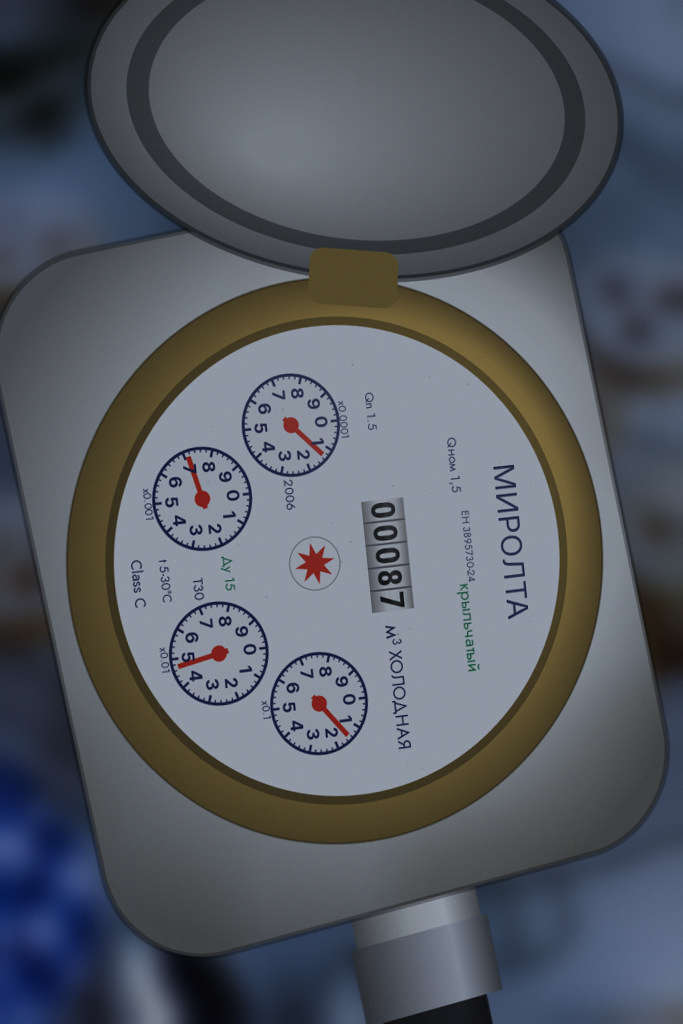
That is **87.1471** m³
